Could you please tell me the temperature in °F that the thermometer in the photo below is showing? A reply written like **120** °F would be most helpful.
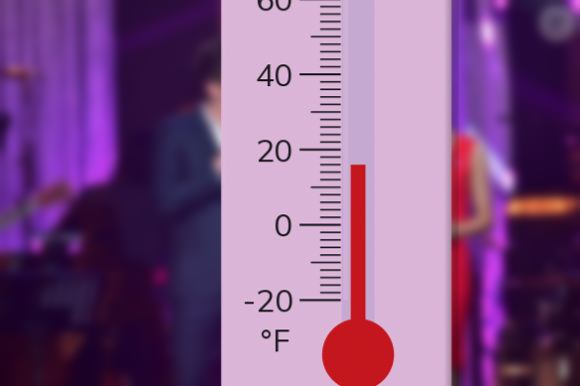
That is **16** °F
